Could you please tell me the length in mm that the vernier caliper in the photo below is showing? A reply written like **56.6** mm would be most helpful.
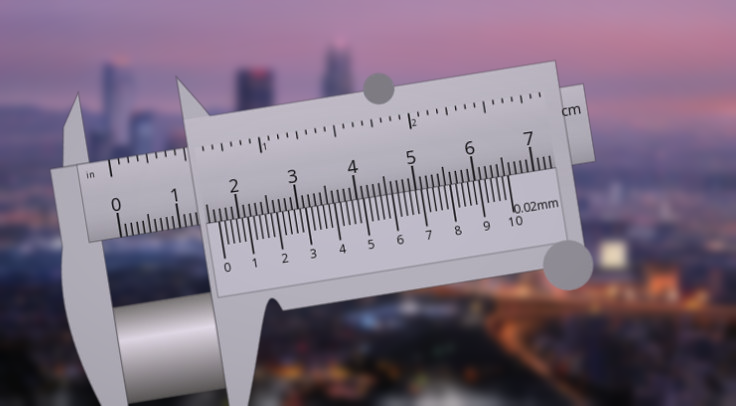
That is **16.6** mm
